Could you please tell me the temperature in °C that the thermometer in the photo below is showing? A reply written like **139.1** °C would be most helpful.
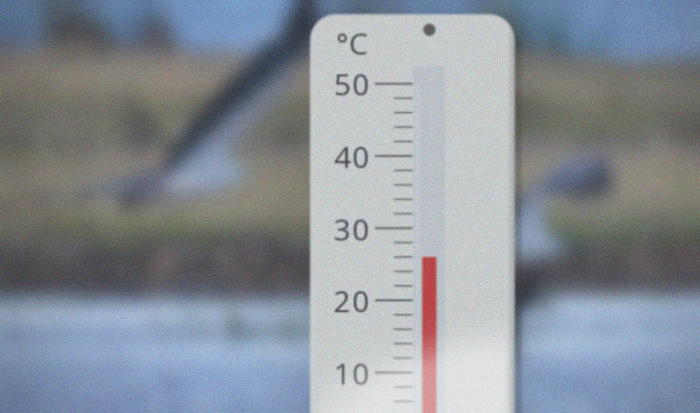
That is **26** °C
